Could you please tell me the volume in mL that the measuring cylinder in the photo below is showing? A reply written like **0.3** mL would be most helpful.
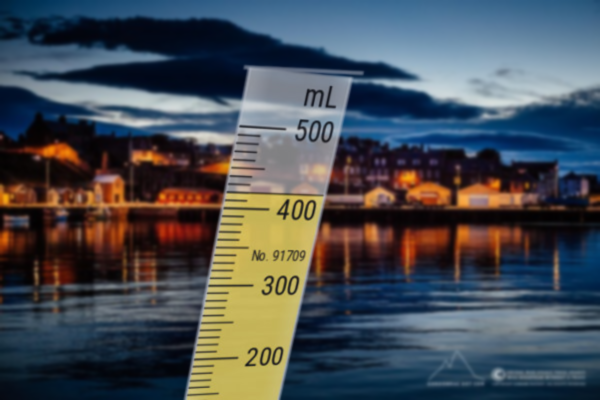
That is **420** mL
